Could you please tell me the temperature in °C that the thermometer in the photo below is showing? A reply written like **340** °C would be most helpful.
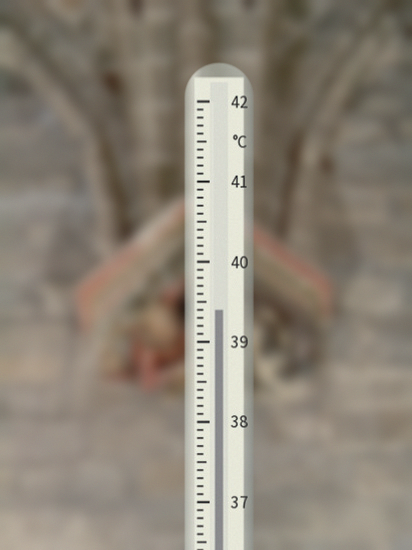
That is **39.4** °C
